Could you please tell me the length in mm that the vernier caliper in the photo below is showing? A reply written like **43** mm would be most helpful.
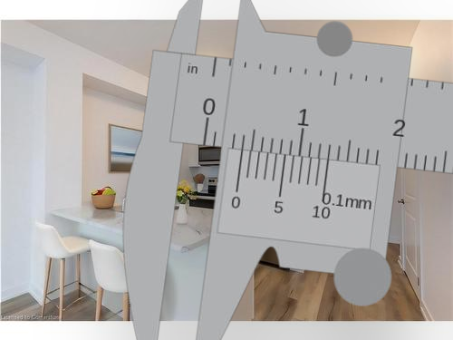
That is **4.0** mm
